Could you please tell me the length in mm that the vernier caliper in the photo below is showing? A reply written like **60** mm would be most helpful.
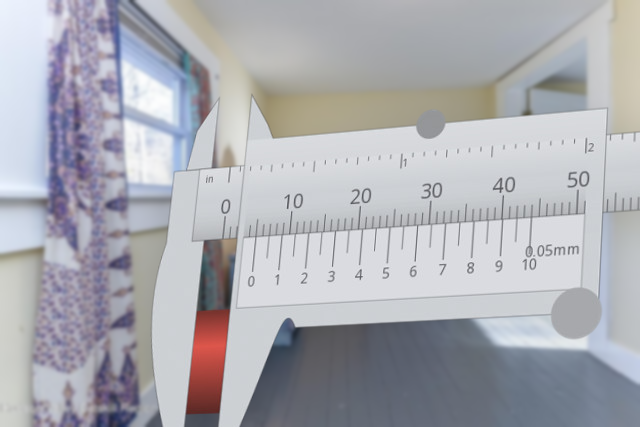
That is **5.0** mm
